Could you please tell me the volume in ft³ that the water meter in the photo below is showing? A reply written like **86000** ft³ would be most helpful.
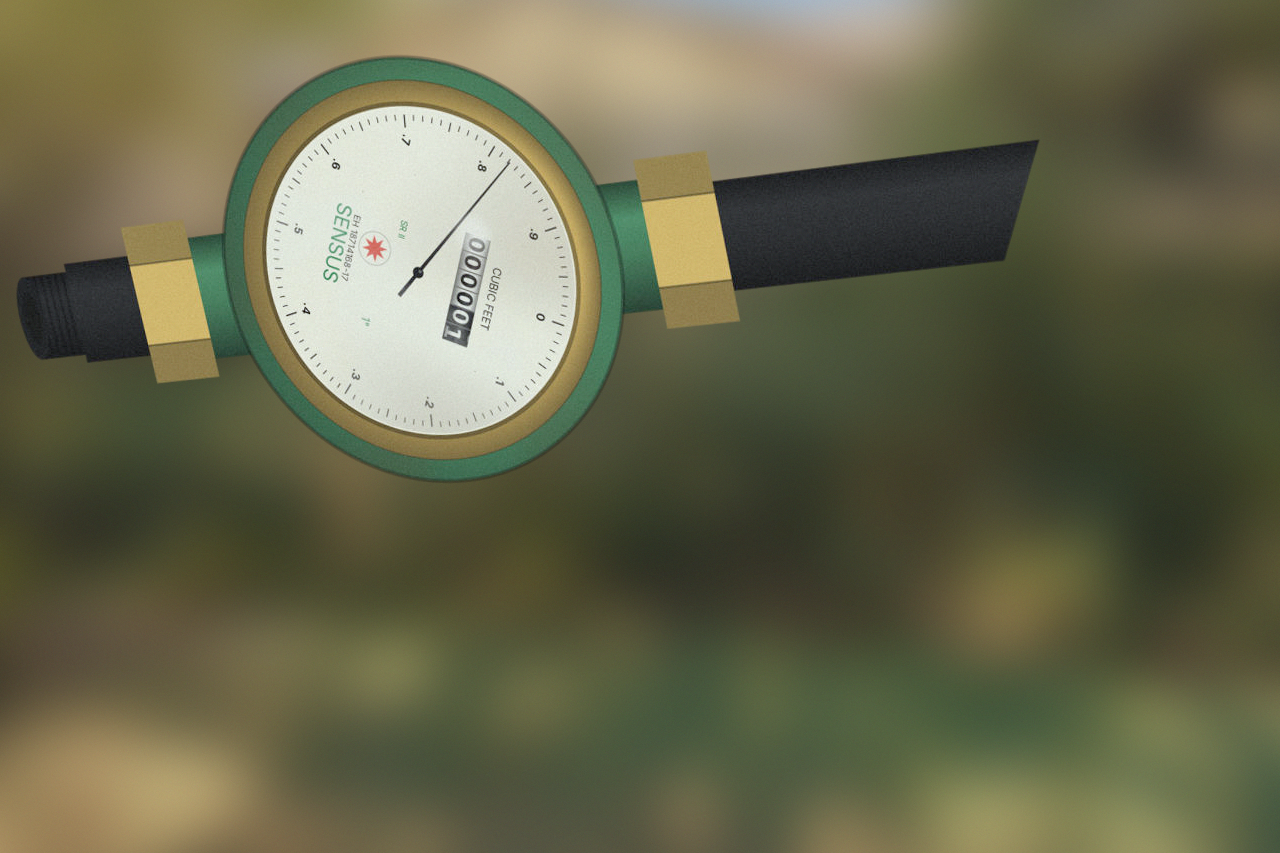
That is **0.82** ft³
